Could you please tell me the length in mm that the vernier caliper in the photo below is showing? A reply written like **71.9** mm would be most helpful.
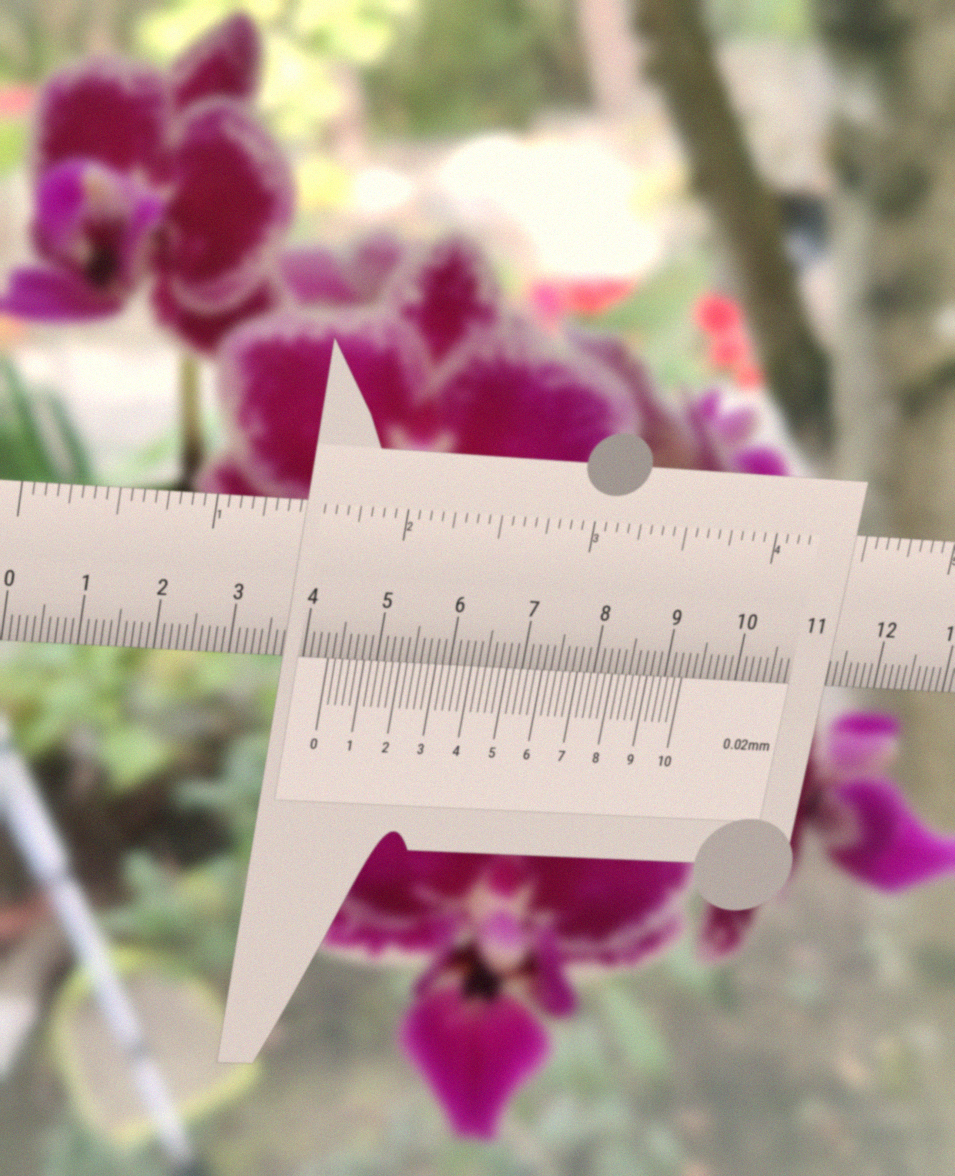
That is **43.4** mm
